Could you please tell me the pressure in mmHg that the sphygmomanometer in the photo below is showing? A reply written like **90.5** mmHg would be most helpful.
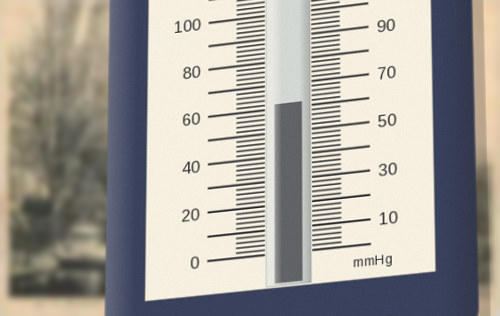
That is **62** mmHg
